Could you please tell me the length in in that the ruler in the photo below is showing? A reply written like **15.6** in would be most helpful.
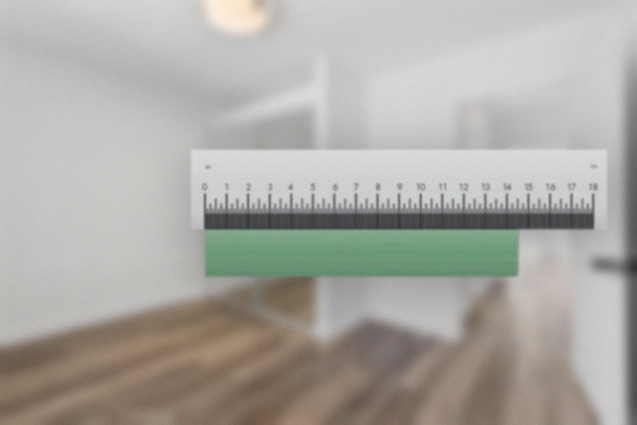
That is **14.5** in
